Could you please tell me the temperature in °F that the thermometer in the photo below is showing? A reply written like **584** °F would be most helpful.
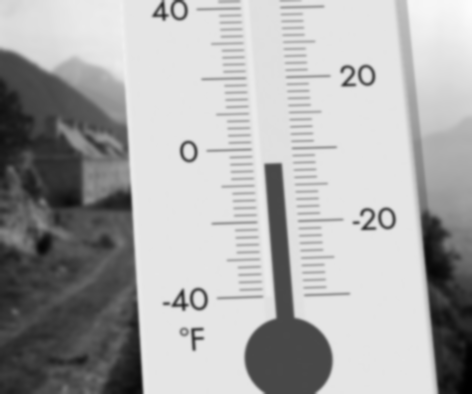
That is **-4** °F
